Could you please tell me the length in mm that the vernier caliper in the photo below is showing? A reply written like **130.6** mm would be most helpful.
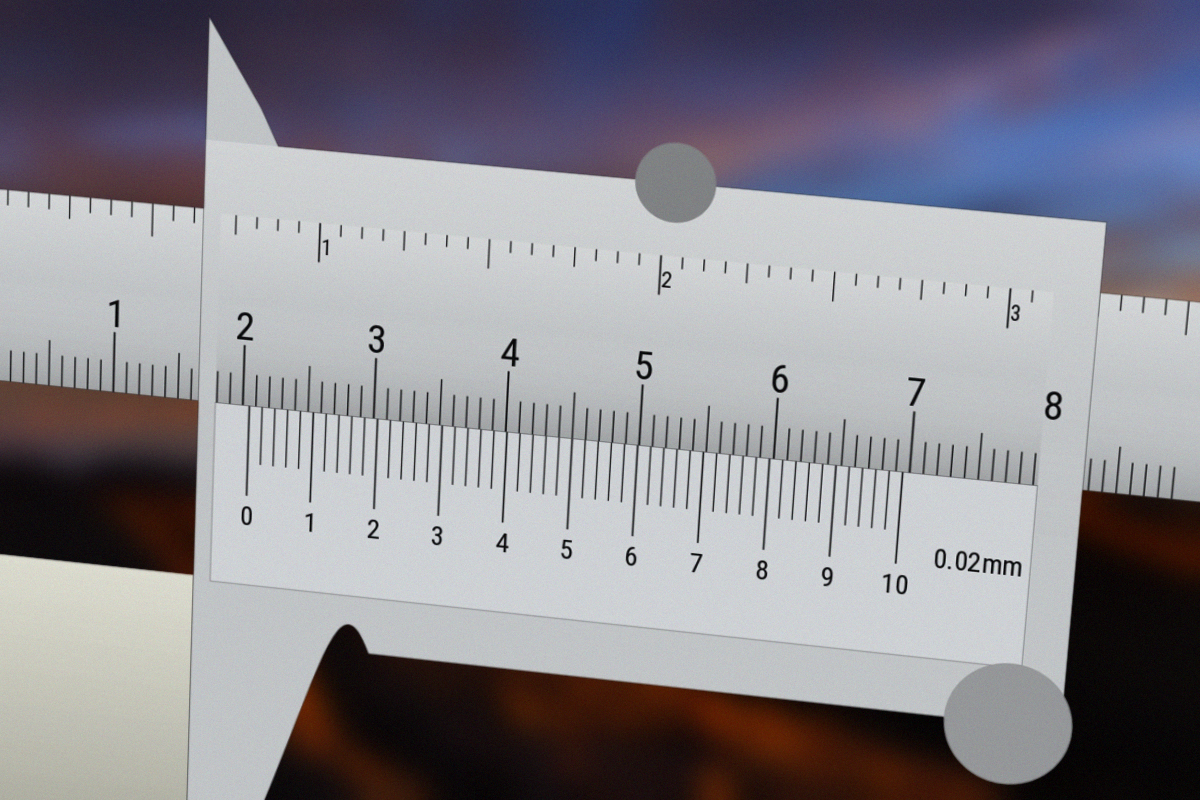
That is **20.5** mm
